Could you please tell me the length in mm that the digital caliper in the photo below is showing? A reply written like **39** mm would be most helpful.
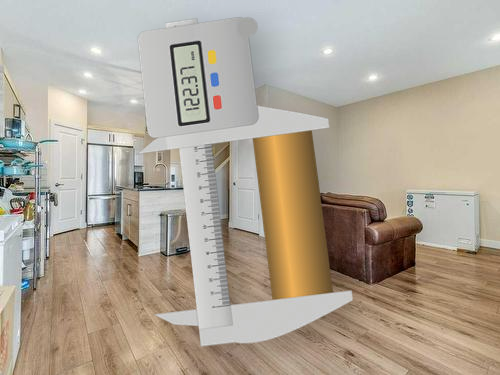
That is **122.37** mm
